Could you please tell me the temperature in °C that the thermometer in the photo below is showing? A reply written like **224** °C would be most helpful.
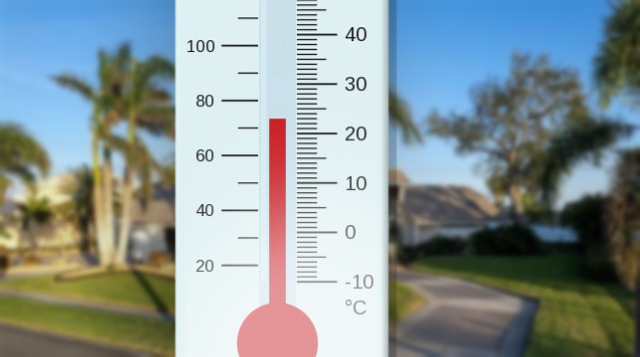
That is **23** °C
